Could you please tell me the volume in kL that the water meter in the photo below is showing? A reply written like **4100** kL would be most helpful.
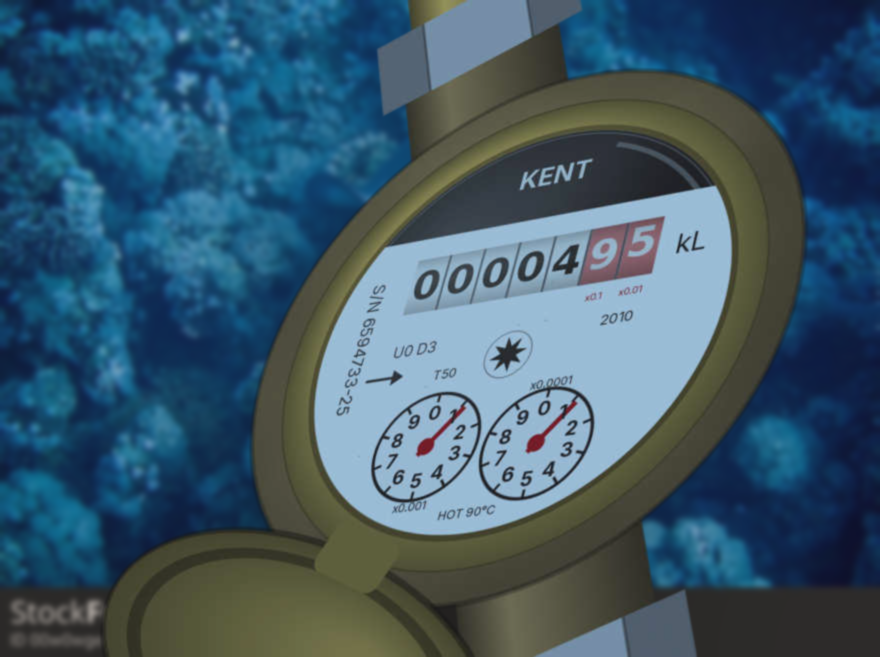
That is **4.9511** kL
